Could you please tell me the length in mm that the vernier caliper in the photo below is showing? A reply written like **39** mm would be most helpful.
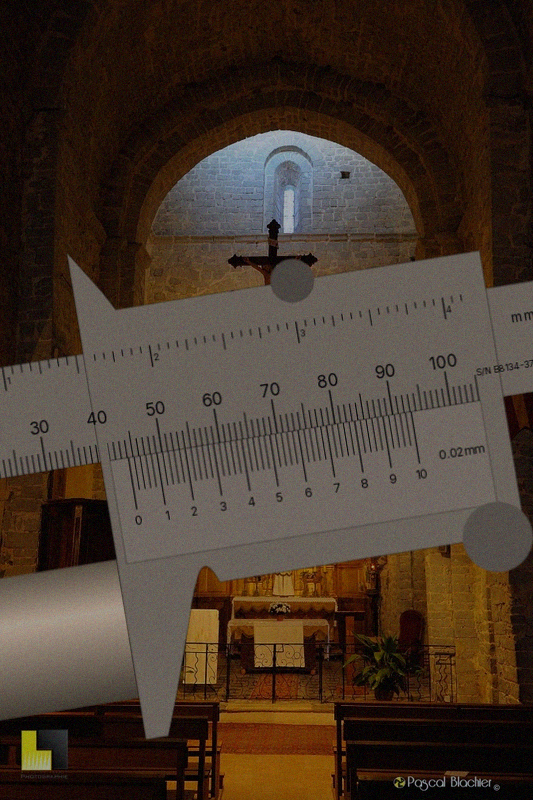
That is **44.2** mm
